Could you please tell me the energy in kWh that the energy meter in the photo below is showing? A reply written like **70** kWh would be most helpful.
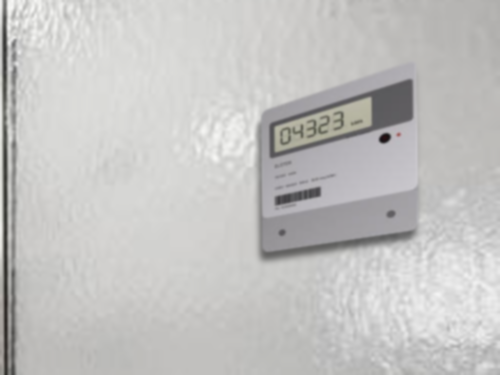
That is **4323** kWh
